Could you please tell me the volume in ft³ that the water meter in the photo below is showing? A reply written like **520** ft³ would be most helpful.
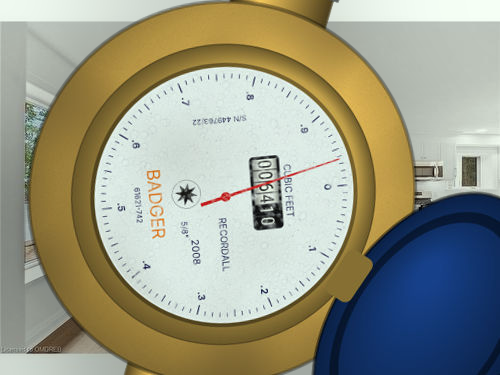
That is **6409.96** ft³
